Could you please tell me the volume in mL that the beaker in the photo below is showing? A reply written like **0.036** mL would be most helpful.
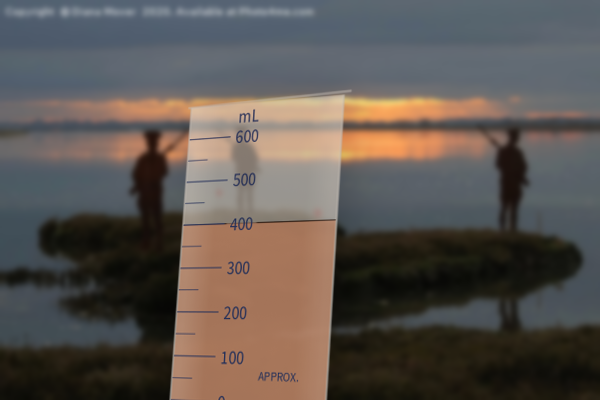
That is **400** mL
